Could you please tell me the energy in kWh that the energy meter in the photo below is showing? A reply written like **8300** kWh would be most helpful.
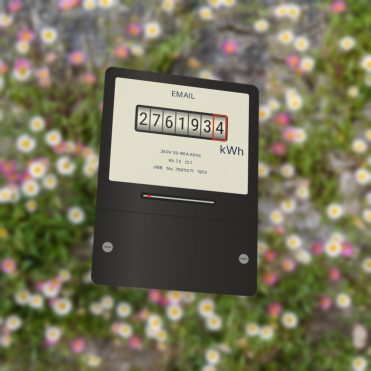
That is **276193.4** kWh
